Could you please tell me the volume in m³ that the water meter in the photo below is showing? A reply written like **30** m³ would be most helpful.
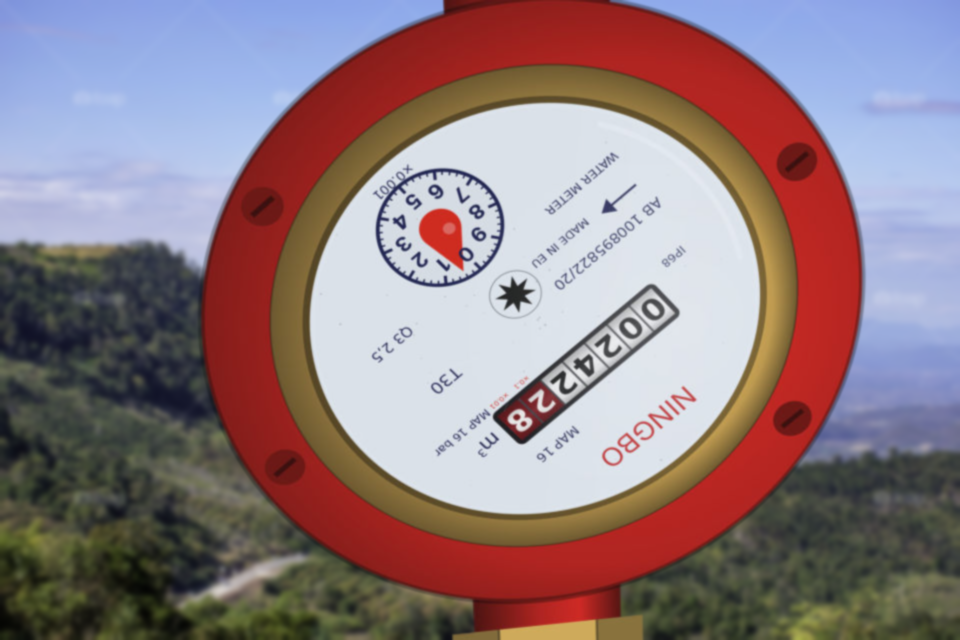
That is **242.280** m³
